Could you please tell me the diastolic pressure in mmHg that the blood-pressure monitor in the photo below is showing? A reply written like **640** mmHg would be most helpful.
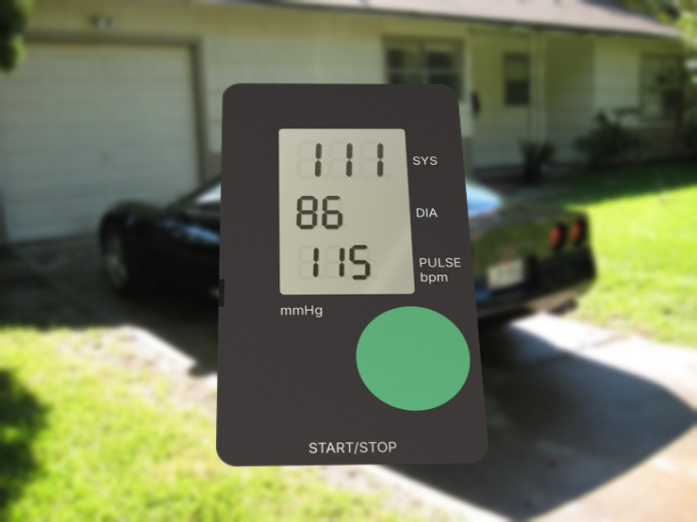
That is **86** mmHg
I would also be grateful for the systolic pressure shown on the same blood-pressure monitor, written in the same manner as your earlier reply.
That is **111** mmHg
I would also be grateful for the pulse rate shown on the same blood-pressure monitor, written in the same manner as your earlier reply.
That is **115** bpm
